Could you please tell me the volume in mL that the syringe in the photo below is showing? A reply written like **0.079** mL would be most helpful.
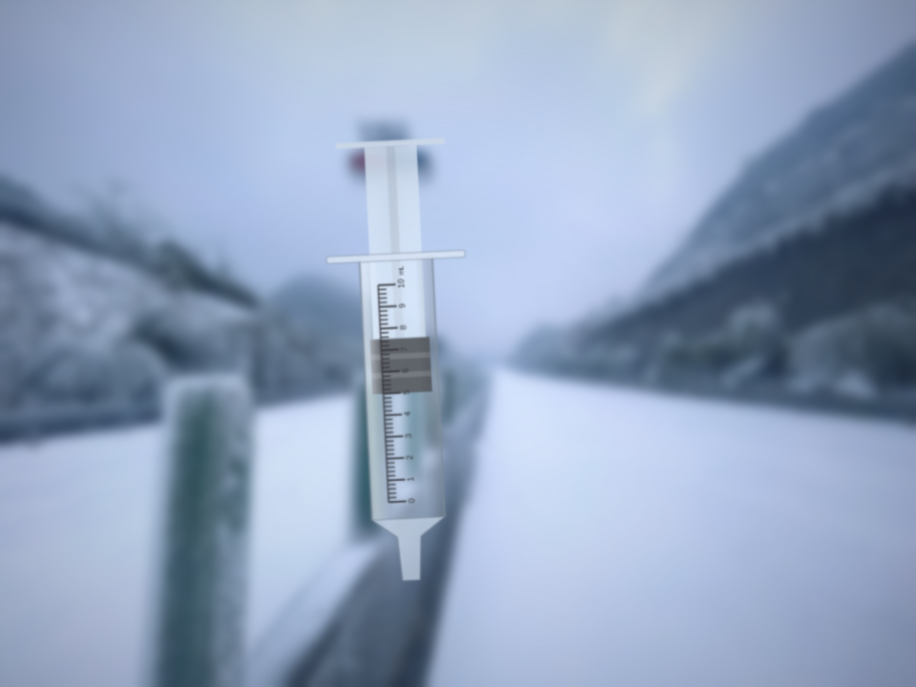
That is **5** mL
